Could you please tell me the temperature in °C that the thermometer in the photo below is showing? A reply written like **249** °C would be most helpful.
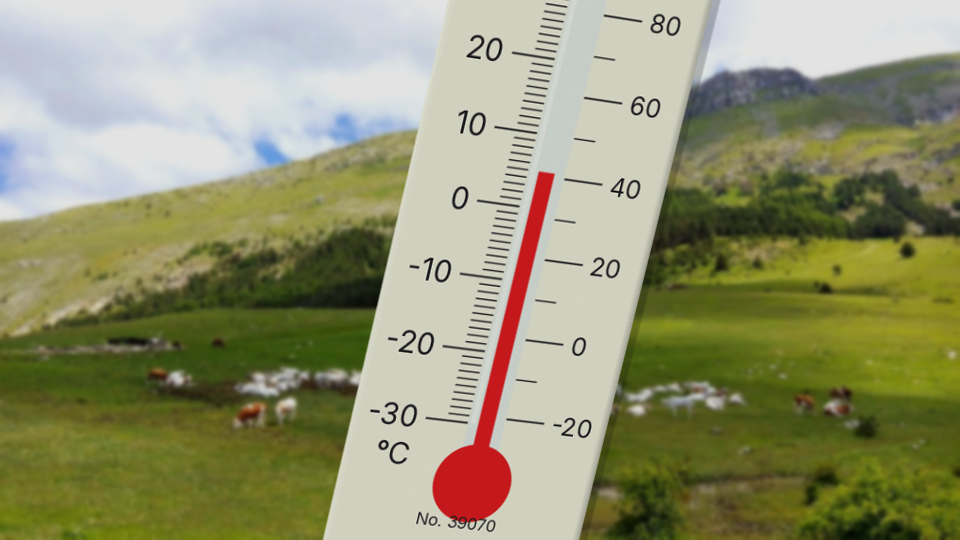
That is **5** °C
